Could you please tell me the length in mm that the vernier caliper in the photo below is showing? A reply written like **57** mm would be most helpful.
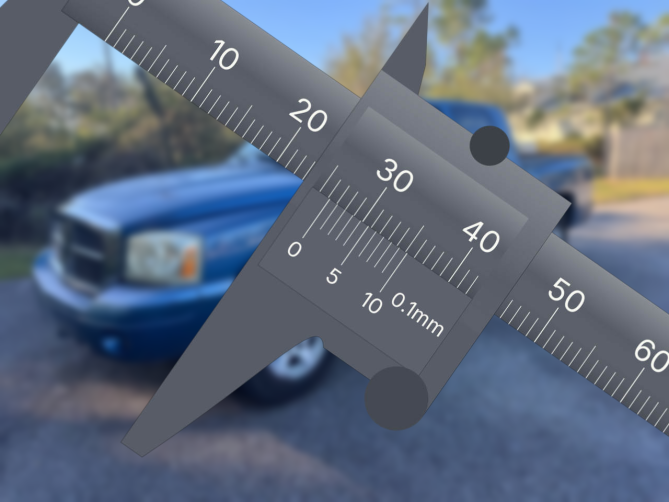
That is **26.2** mm
